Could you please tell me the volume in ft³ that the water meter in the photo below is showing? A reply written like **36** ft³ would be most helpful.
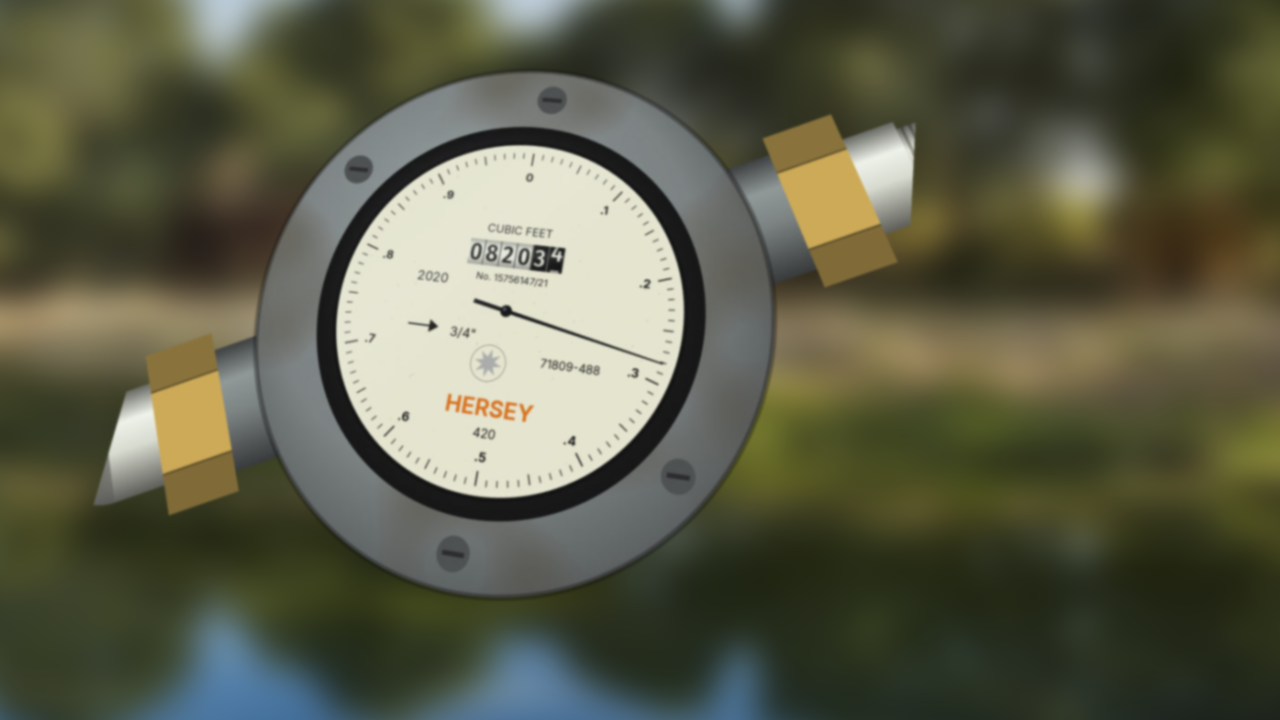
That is **82034.28** ft³
